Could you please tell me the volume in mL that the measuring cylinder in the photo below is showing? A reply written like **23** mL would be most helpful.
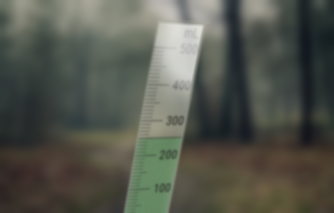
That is **250** mL
